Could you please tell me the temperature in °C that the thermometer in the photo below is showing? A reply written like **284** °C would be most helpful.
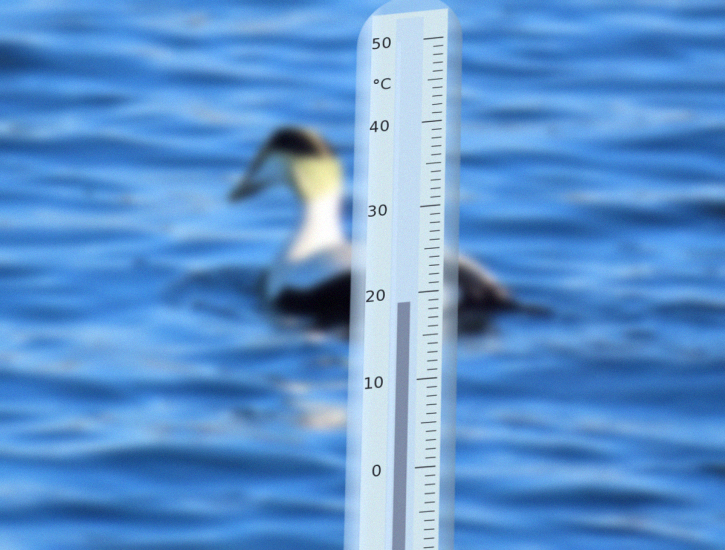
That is **19** °C
